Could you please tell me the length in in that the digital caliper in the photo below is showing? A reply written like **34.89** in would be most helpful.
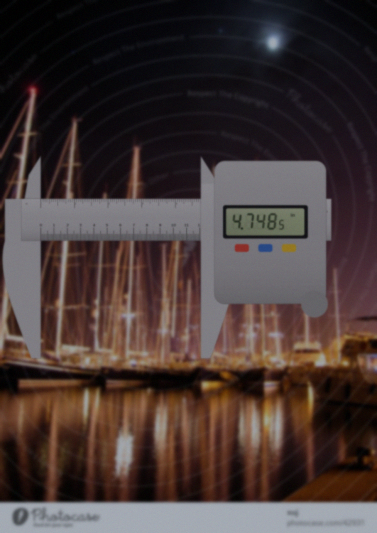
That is **4.7485** in
